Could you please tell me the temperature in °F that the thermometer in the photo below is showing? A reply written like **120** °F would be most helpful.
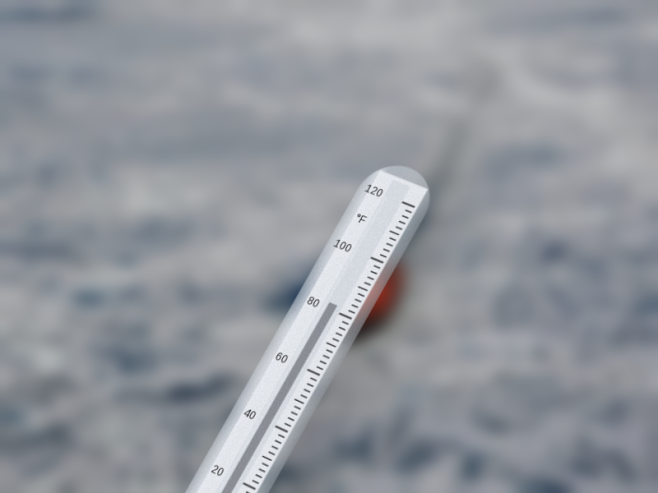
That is **82** °F
